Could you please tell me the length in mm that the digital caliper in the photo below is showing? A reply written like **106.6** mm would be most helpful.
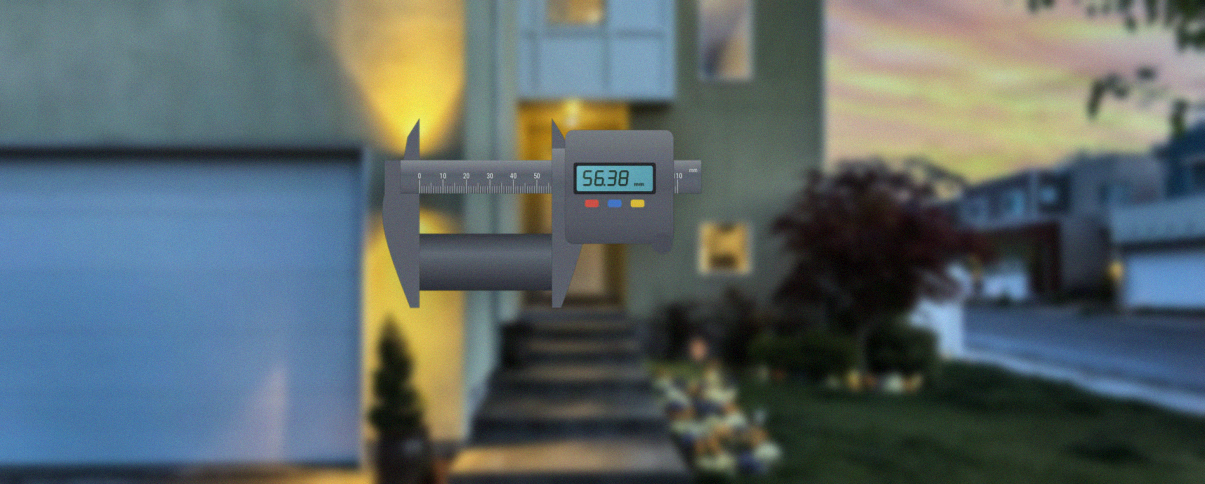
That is **56.38** mm
